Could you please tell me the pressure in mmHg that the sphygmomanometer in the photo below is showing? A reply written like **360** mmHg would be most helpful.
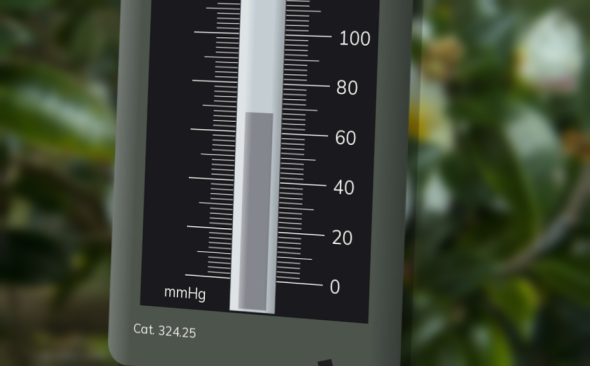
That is **68** mmHg
